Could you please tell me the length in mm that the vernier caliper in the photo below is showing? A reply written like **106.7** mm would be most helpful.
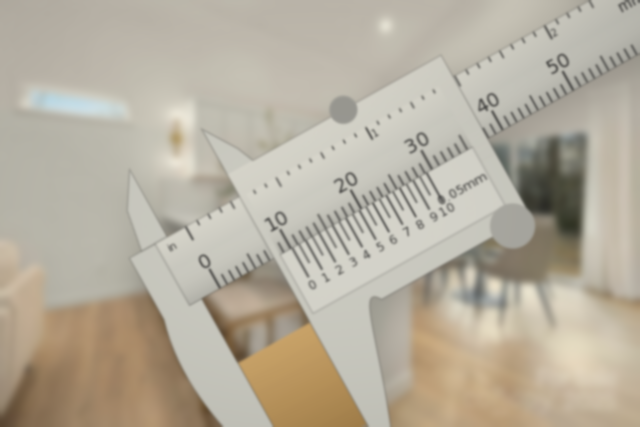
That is **10.2** mm
